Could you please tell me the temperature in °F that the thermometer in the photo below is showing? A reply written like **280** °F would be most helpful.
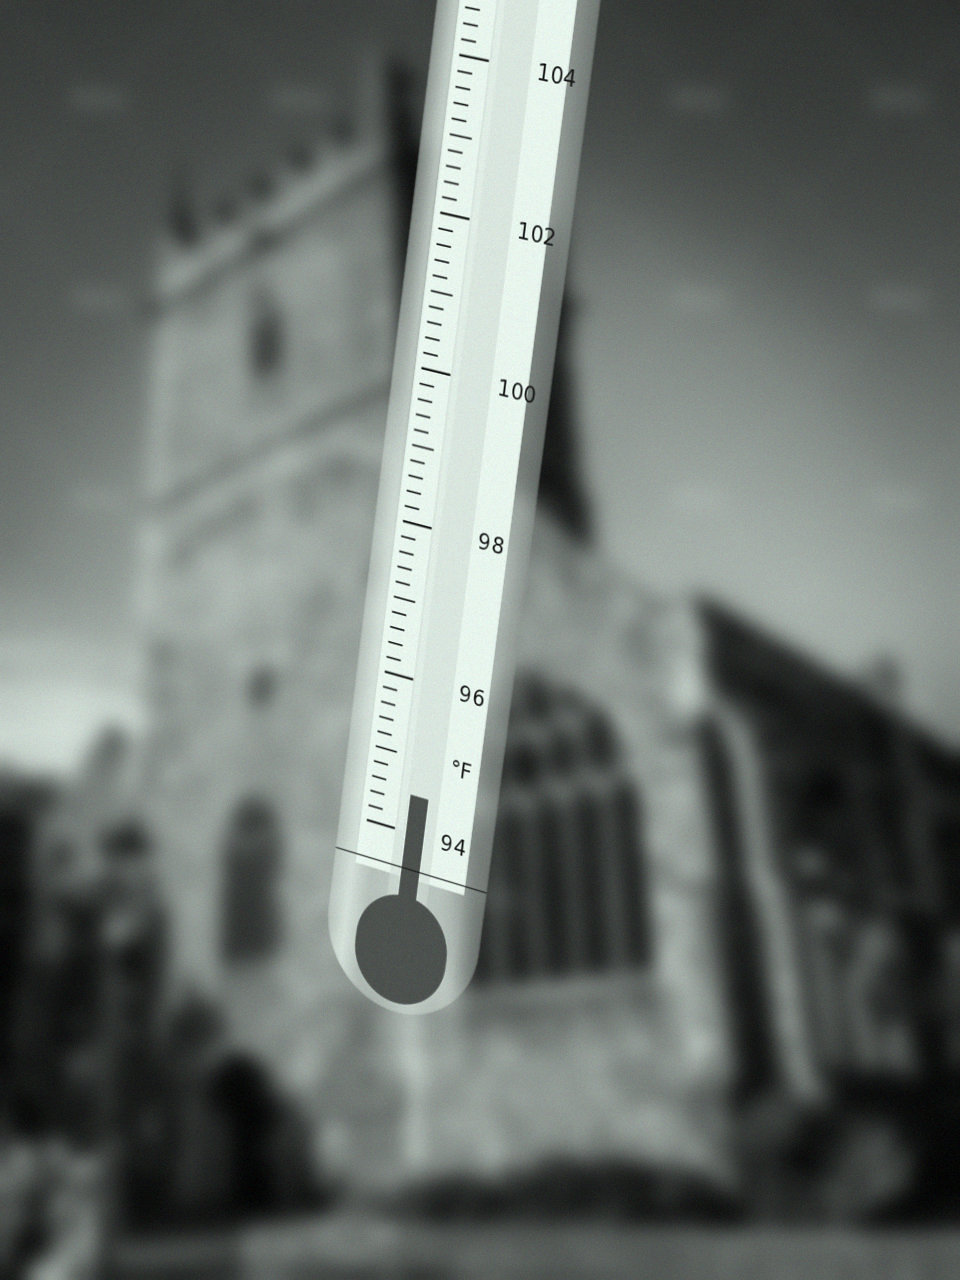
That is **94.5** °F
